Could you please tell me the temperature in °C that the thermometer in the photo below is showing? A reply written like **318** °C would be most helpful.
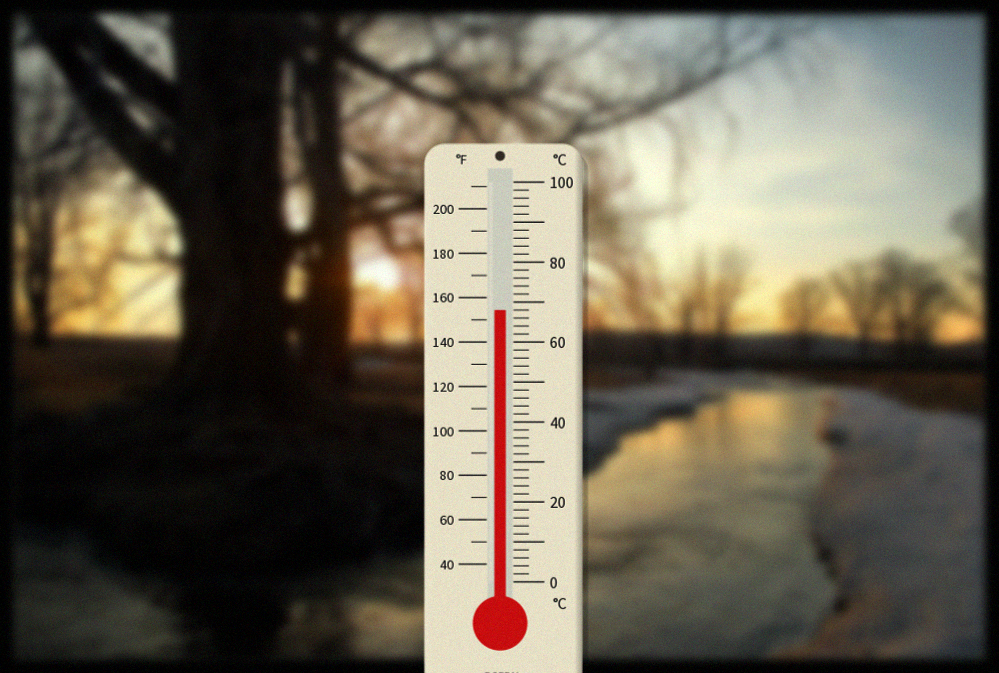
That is **68** °C
